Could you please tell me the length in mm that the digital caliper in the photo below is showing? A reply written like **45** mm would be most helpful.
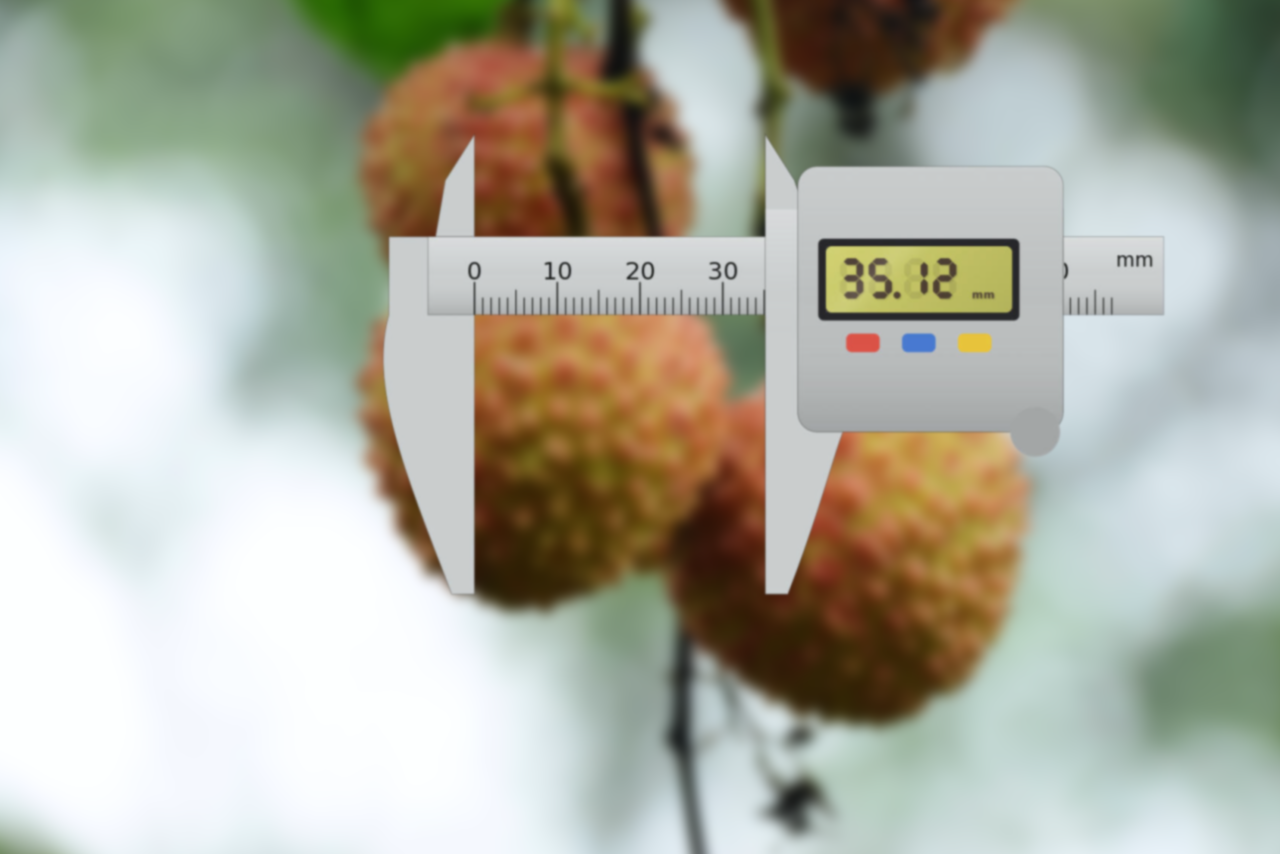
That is **35.12** mm
